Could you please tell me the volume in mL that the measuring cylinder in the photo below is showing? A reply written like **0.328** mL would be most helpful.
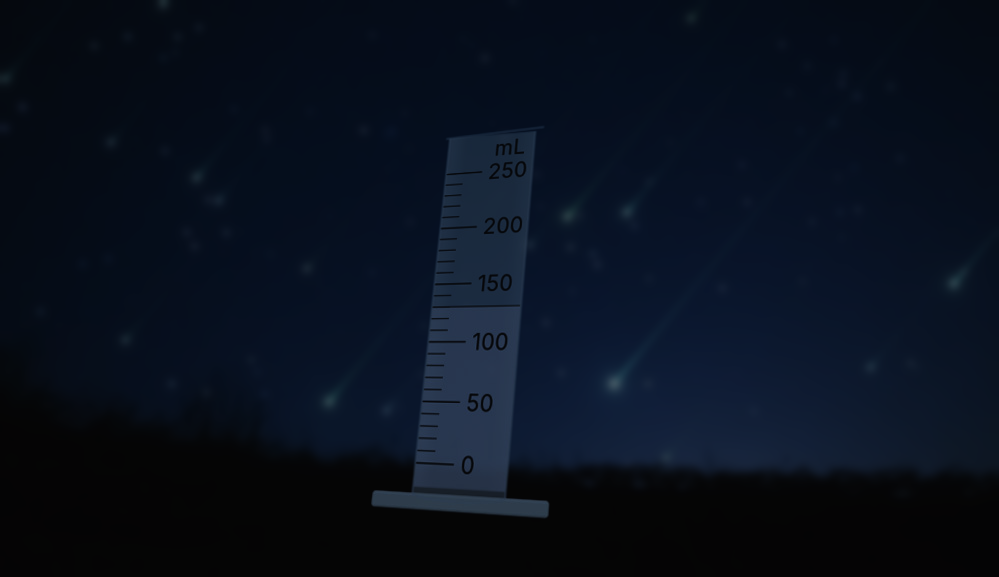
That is **130** mL
